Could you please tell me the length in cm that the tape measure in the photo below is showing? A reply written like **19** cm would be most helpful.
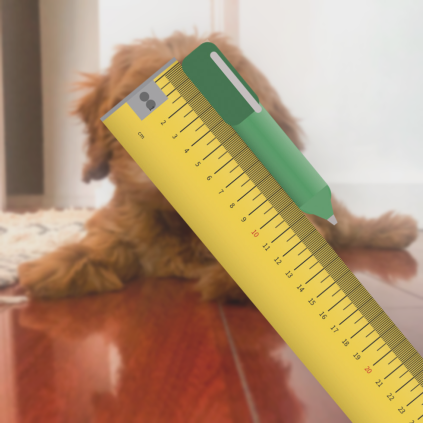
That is **12.5** cm
